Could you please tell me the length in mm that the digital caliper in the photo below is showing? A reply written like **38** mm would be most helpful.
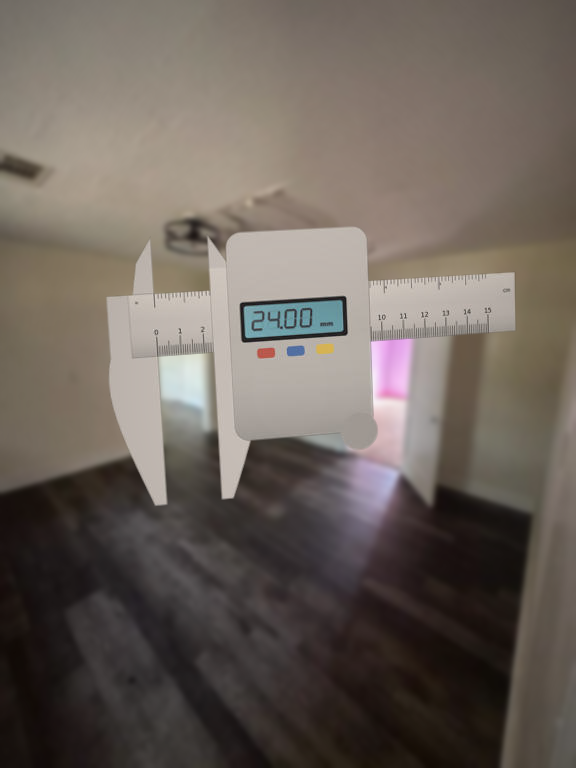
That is **24.00** mm
